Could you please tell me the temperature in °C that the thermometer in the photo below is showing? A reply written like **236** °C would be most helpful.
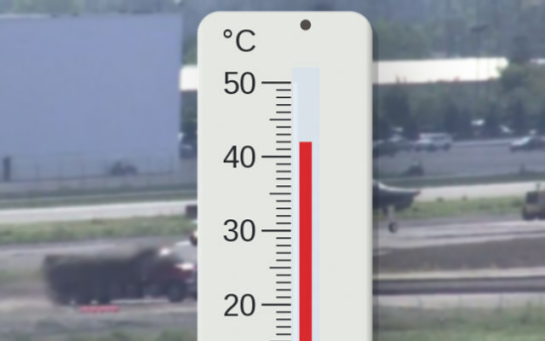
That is **42** °C
